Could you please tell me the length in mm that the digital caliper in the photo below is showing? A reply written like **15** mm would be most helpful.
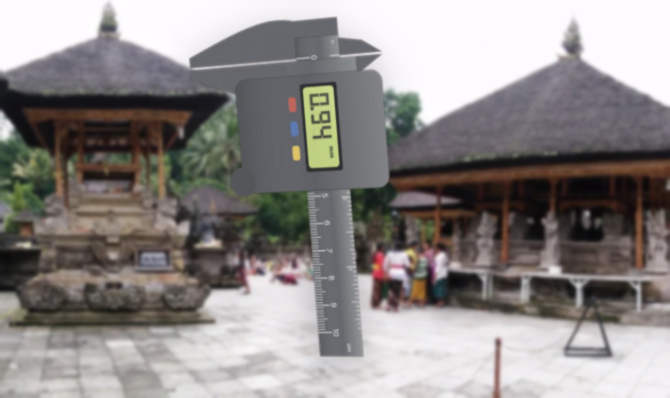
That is **0.94** mm
